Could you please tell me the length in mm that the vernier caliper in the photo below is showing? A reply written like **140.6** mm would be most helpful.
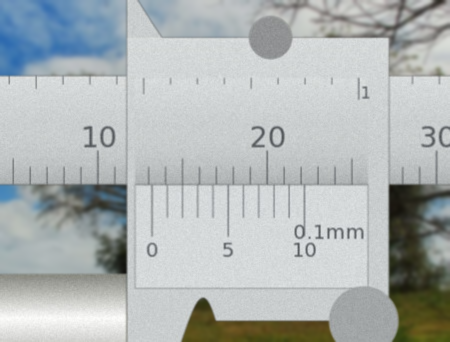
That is **13.2** mm
